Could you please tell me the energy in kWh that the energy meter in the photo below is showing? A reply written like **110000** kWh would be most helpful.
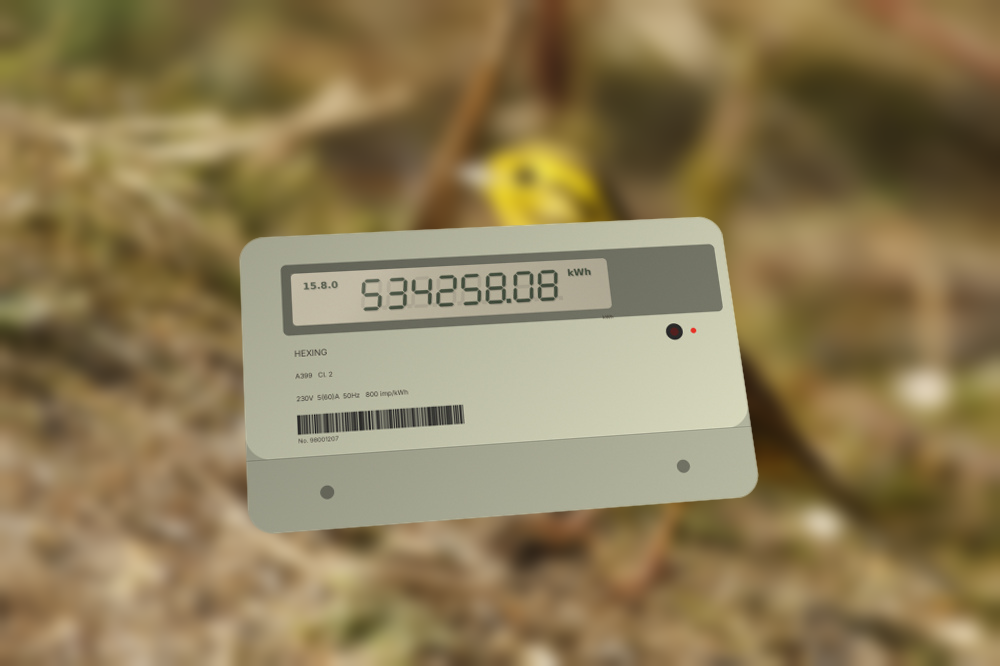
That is **534258.08** kWh
